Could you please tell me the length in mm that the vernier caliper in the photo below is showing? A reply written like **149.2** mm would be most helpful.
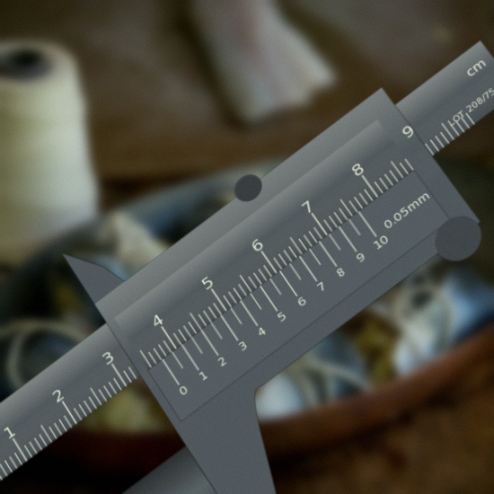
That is **37.2** mm
